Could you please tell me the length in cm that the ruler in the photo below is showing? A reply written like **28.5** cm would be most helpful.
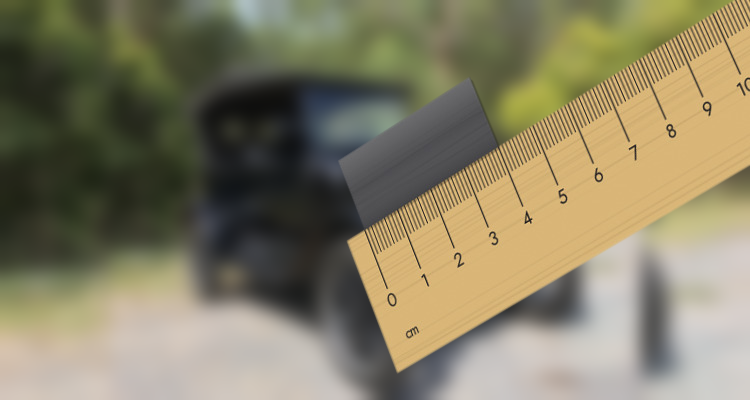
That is **4** cm
